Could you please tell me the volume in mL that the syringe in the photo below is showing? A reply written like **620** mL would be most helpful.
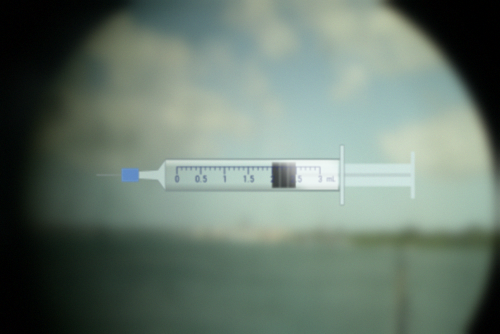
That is **2** mL
